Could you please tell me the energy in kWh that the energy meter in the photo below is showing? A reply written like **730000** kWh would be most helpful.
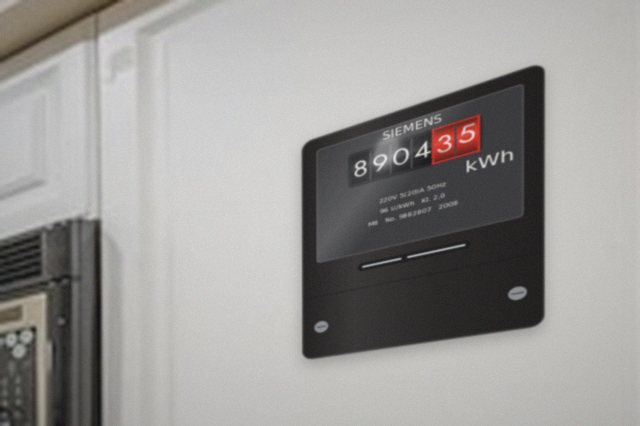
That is **8904.35** kWh
